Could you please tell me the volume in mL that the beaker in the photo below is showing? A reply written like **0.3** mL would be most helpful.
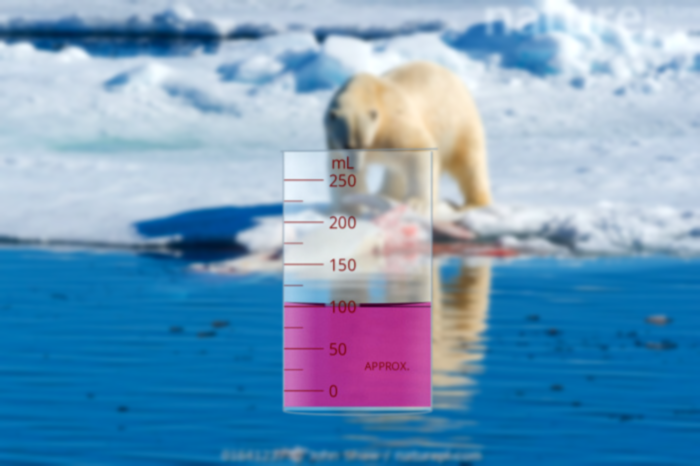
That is **100** mL
